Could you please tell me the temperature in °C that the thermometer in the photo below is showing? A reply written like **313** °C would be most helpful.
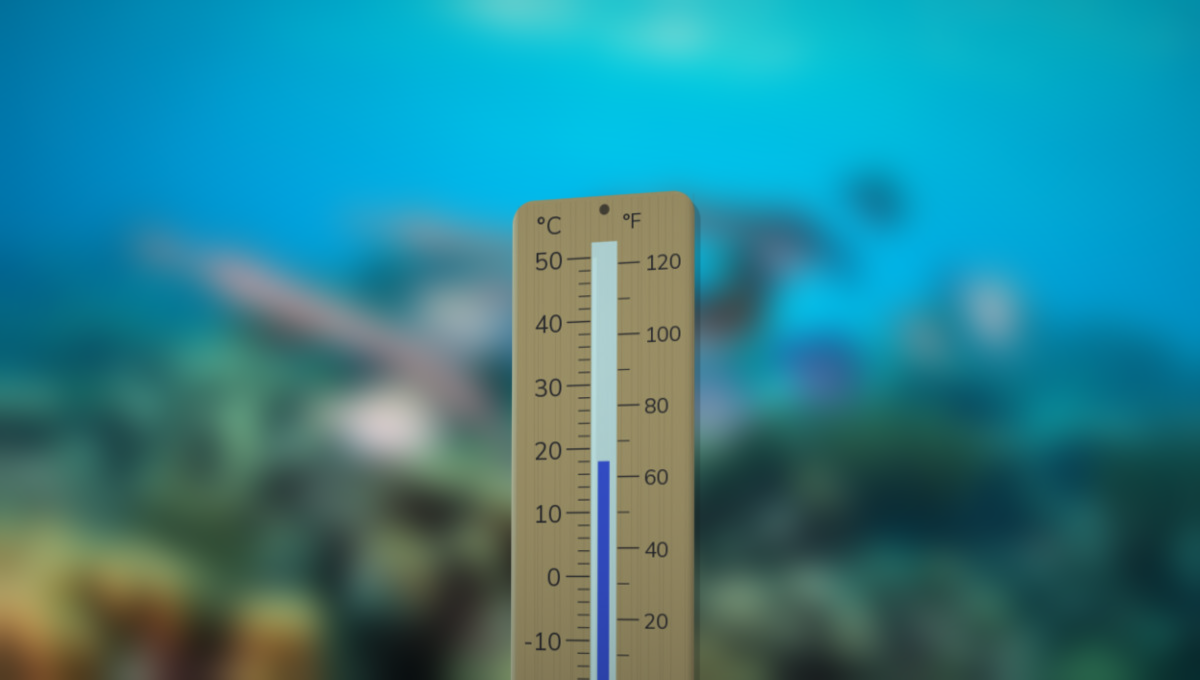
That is **18** °C
